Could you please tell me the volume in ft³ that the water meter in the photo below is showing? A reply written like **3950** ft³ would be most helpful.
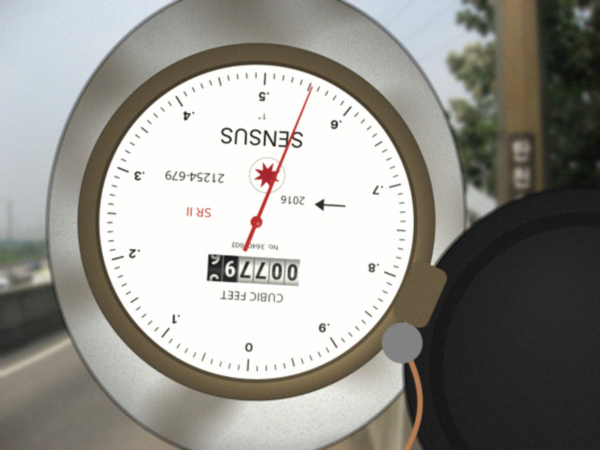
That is **7795.55** ft³
